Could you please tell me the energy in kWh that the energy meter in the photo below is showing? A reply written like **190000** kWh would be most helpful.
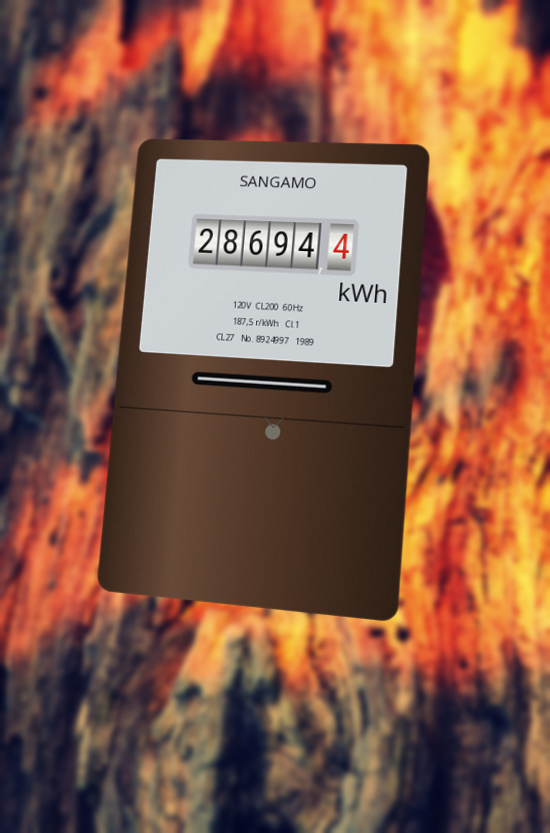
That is **28694.4** kWh
